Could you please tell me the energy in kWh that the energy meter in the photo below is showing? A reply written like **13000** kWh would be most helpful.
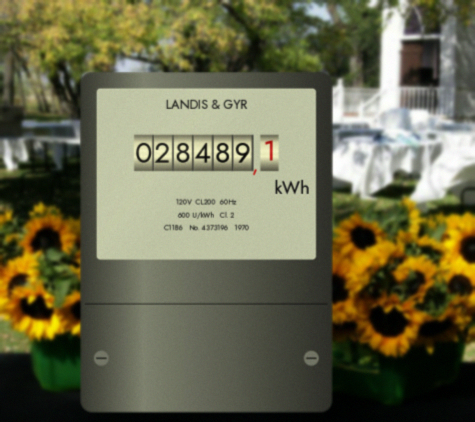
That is **28489.1** kWh
